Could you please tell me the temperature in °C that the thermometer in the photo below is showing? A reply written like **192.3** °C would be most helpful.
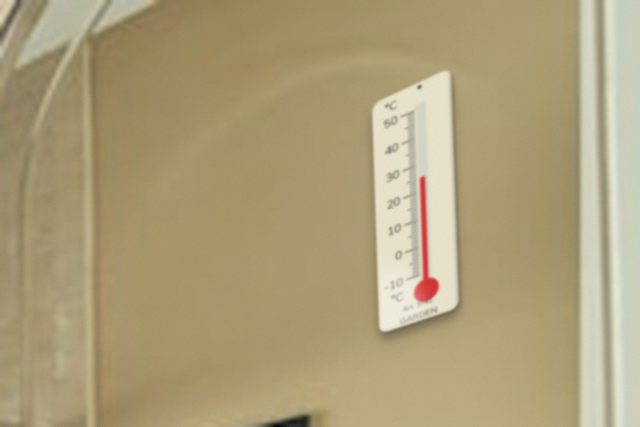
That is **25** °C
